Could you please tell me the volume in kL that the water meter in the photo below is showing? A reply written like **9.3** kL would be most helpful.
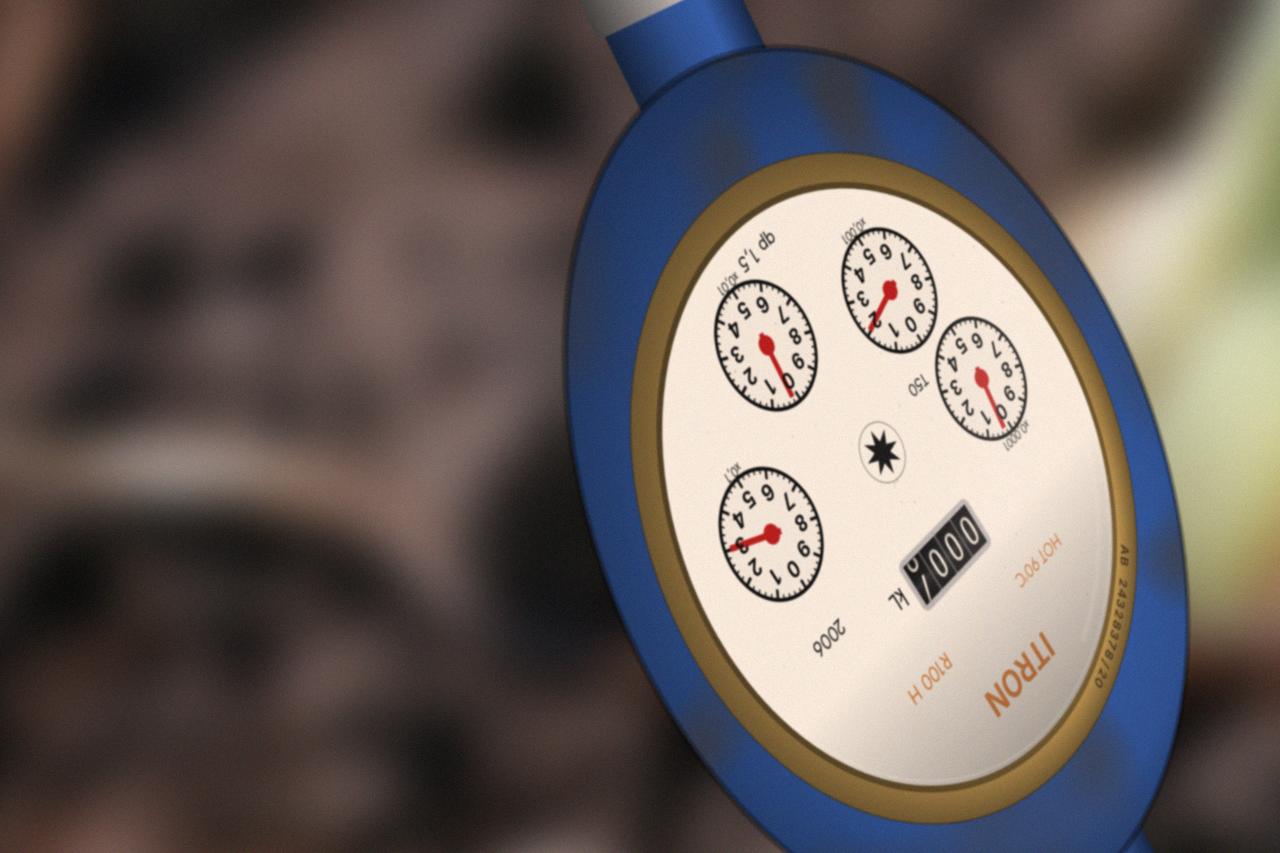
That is **7.3020** kL
